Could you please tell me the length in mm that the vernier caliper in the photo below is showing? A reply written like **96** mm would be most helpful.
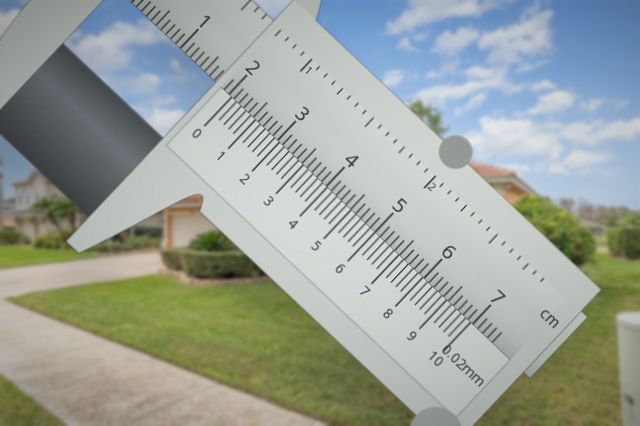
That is **20.6** mm
